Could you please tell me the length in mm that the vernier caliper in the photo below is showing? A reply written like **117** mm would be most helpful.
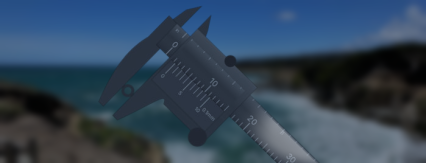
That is **2.4** mm
